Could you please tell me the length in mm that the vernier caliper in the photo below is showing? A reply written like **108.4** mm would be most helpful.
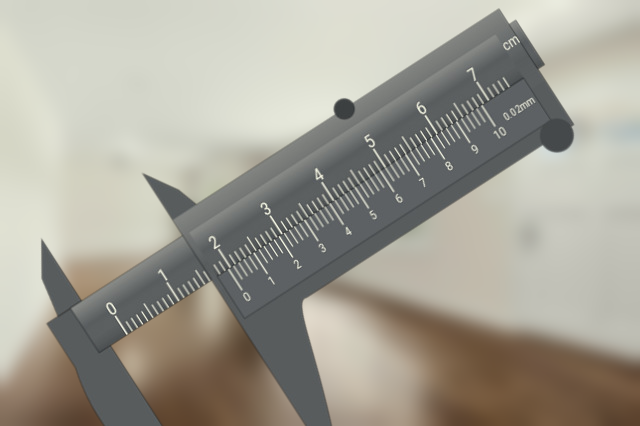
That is **19.6** mm
